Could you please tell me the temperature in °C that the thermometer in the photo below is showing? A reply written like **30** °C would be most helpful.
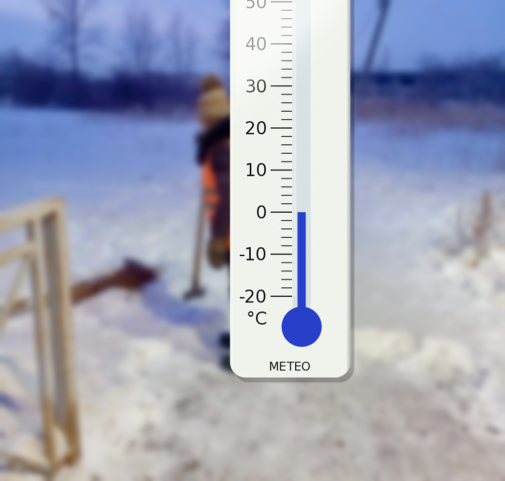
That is **0** °C
